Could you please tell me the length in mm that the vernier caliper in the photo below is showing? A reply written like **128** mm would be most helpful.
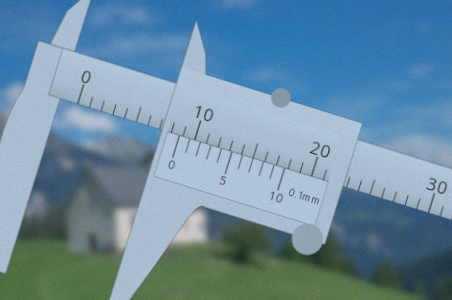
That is **8.7** mm
